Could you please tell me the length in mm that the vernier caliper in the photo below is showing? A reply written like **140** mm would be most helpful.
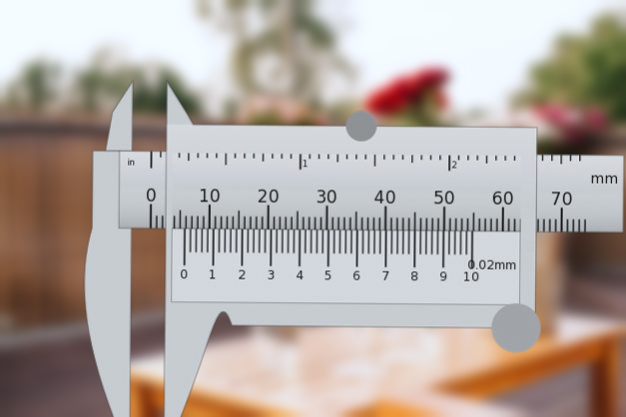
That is **5.8** mm
